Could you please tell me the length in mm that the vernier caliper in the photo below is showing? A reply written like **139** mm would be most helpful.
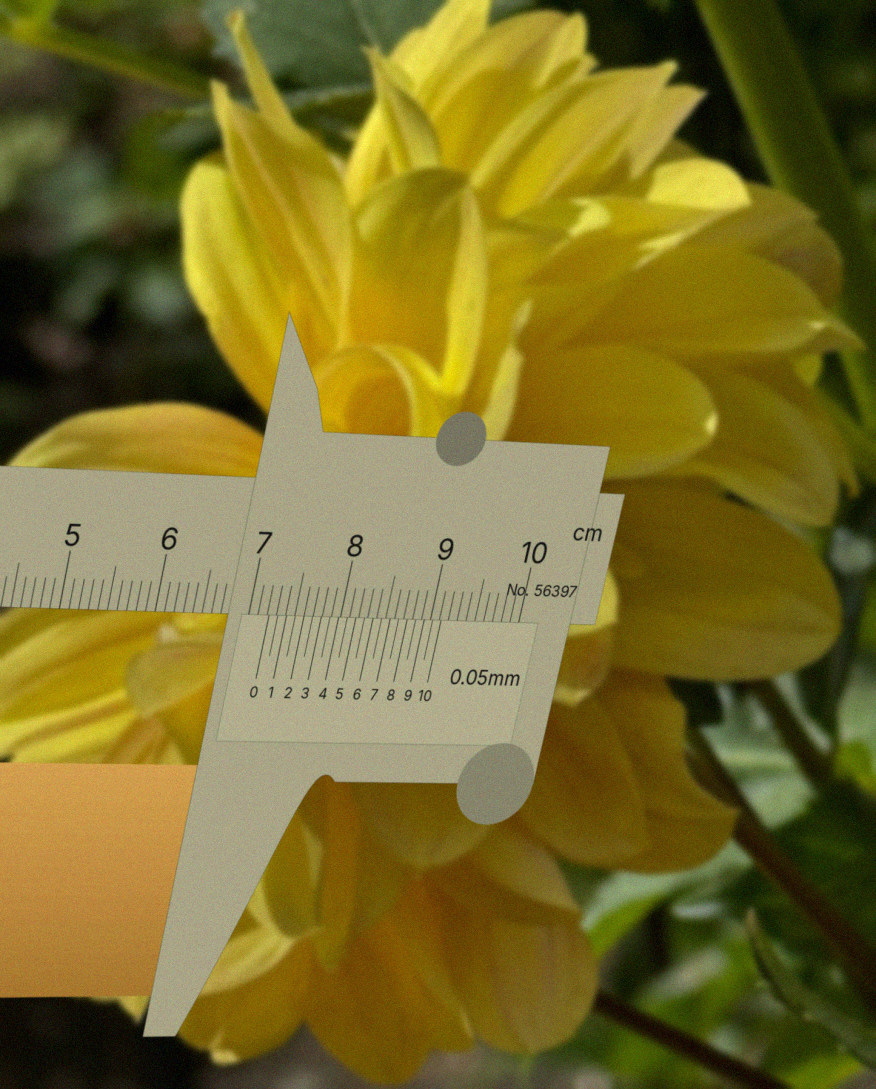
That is **72.2** mm
